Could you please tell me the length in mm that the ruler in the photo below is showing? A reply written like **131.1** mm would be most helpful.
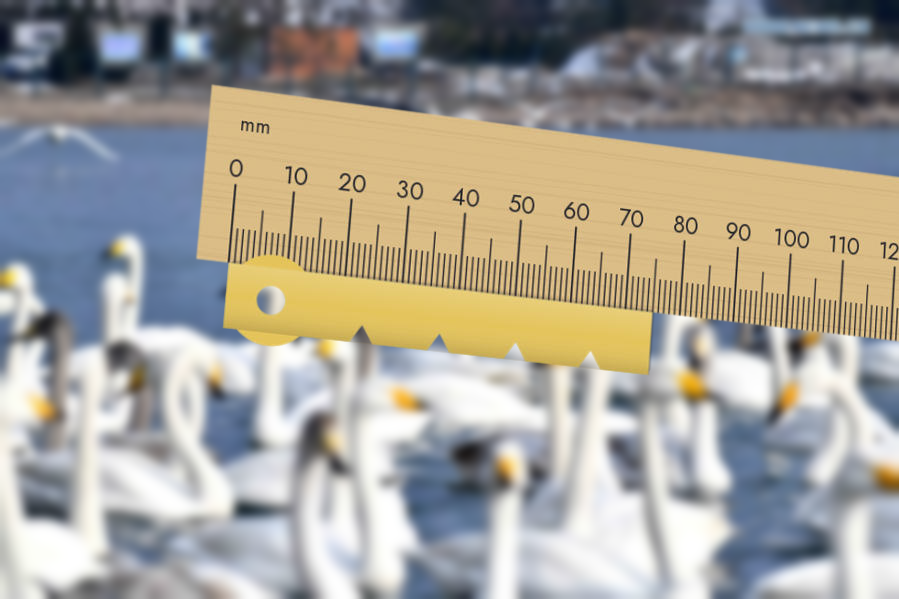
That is **75** mm
